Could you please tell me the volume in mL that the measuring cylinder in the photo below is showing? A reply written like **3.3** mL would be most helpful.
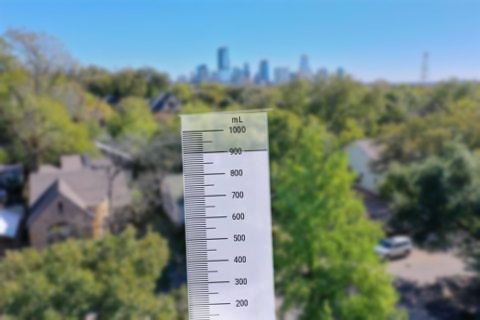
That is **900** mL
